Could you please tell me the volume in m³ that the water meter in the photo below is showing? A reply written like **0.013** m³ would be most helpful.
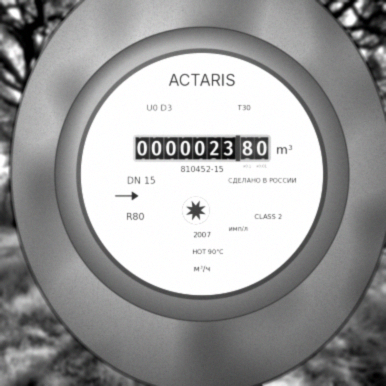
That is **23.80** m³
